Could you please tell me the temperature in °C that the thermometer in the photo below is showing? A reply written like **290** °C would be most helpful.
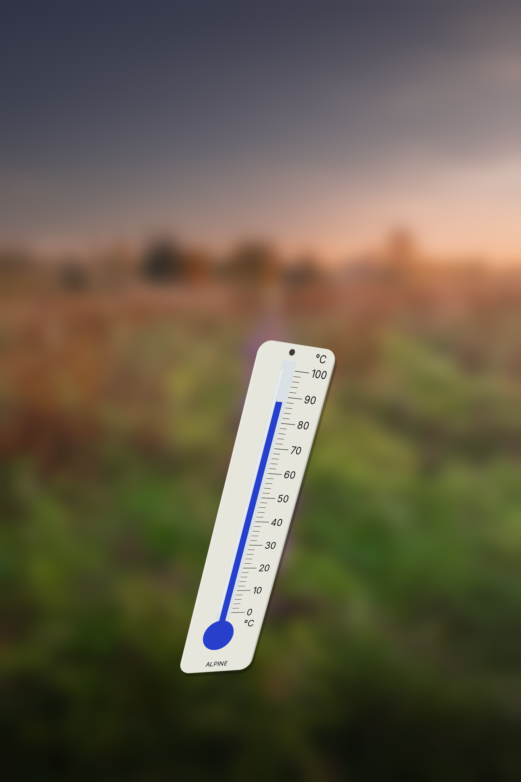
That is **88** °C
